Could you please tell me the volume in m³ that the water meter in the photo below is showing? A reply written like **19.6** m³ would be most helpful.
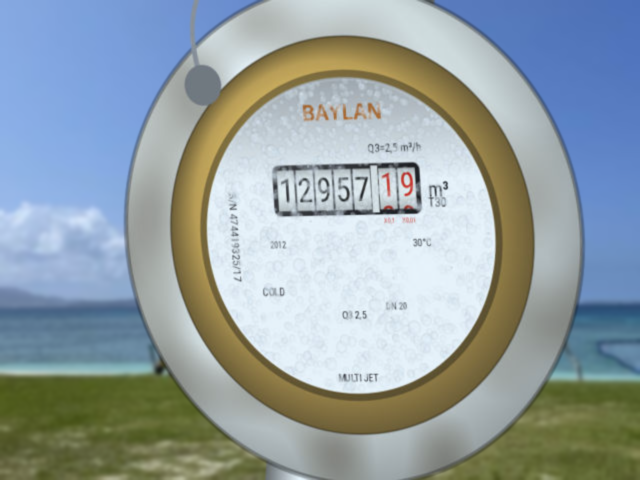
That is **12957.19** m³
